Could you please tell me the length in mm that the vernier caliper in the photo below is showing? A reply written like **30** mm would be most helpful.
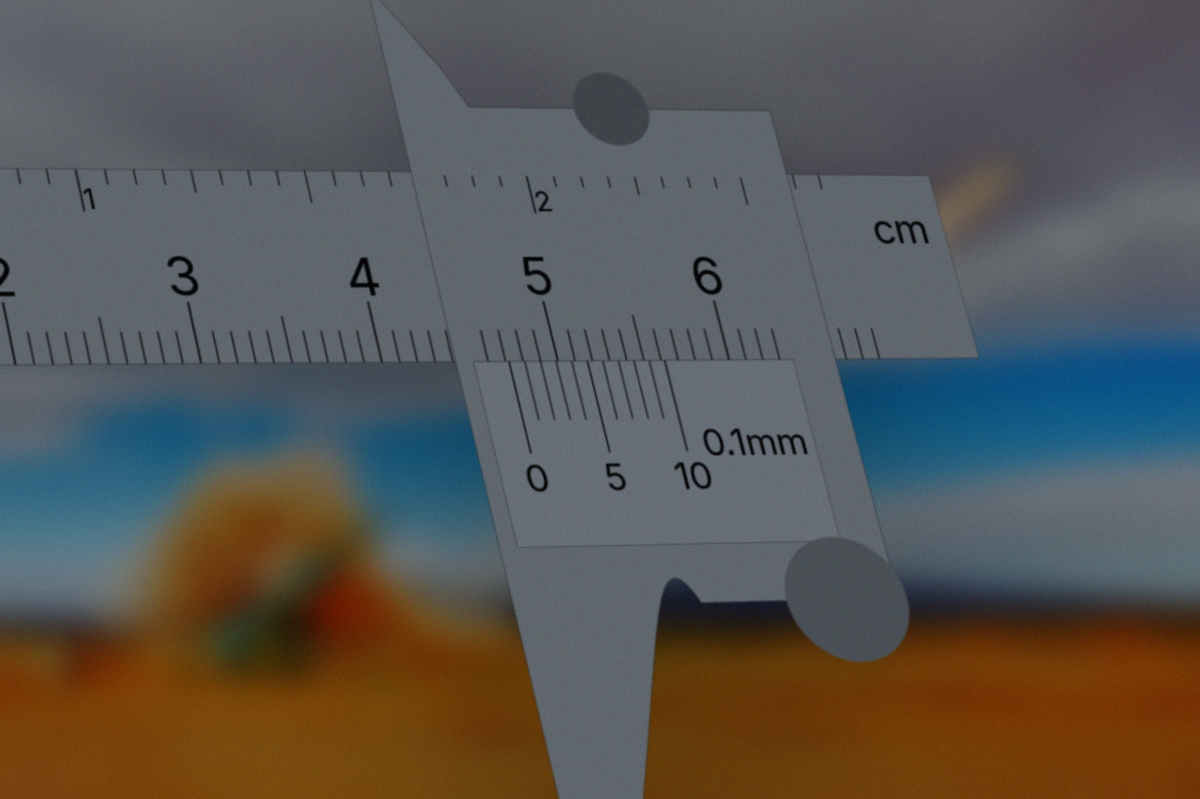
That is **47.2** mm
